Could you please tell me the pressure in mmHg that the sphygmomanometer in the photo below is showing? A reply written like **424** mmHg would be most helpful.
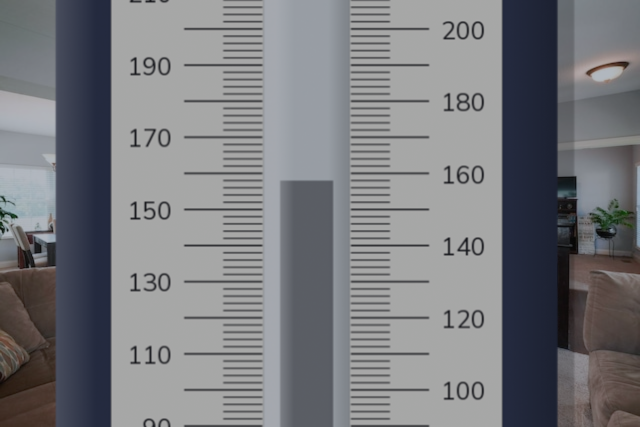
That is **158** mmHg
